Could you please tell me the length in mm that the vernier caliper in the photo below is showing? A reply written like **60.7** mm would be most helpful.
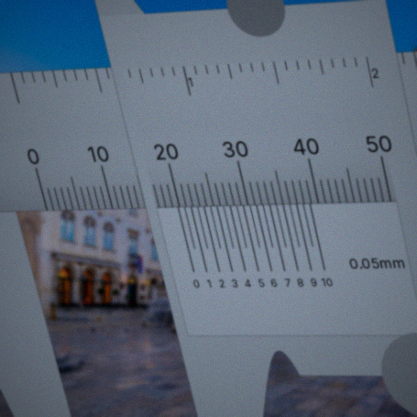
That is **19.8** mm
